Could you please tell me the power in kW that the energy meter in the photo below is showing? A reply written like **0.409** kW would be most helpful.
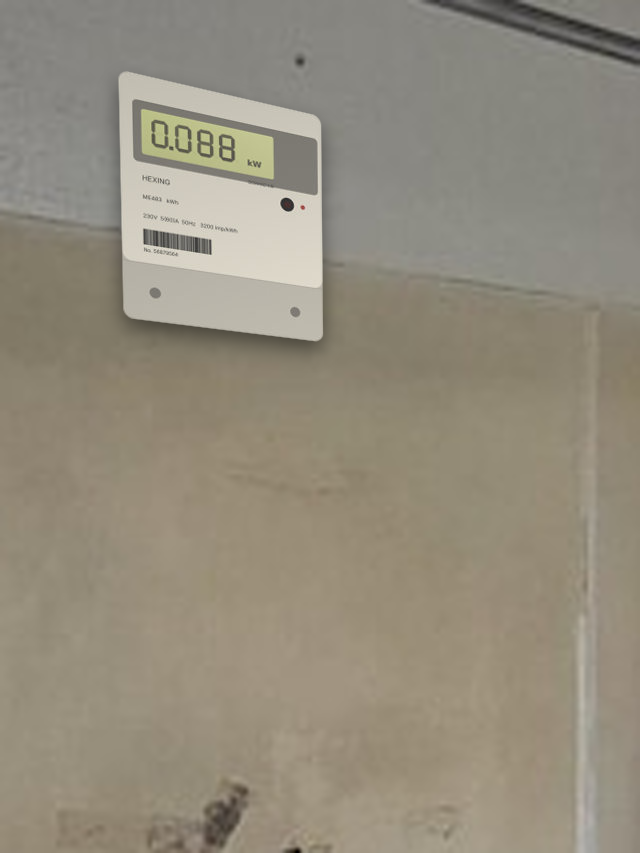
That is **0.088** kW
